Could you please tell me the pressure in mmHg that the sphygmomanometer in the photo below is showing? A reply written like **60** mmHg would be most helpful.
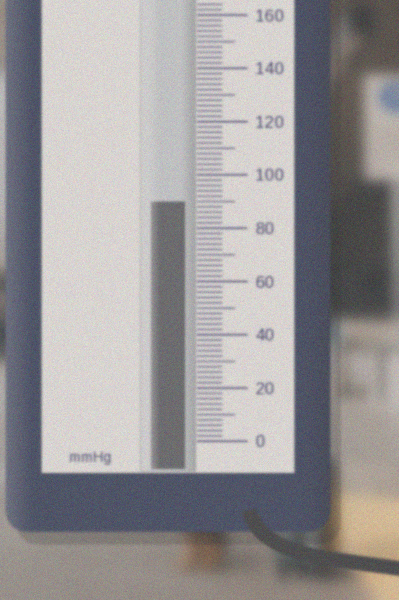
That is **90** mmHg
